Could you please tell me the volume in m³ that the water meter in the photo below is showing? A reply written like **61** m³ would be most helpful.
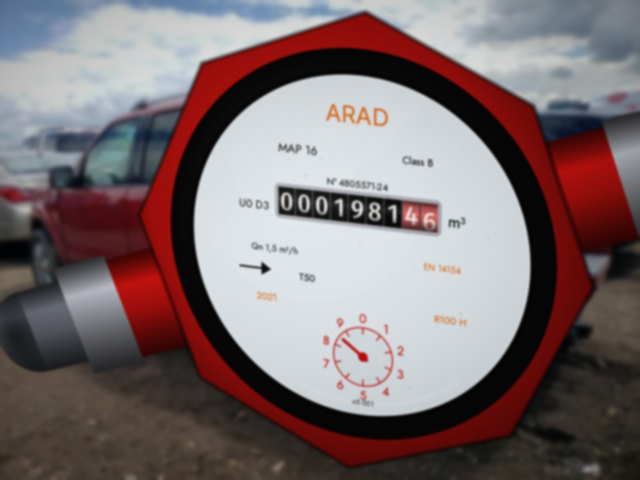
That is **1981.458** m³
